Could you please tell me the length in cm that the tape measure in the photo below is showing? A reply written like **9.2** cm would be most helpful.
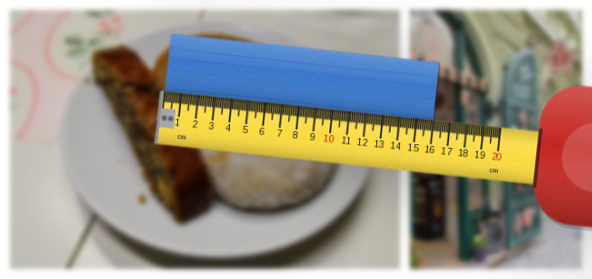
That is **16** cm
